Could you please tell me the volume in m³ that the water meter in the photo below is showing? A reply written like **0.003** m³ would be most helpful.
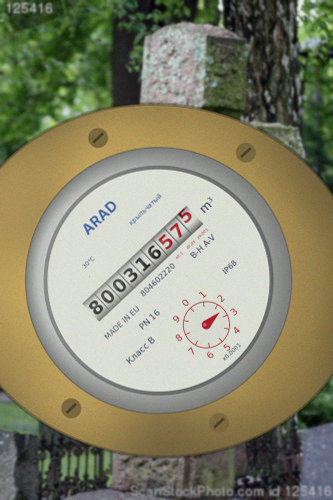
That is **800316.5752** m³
